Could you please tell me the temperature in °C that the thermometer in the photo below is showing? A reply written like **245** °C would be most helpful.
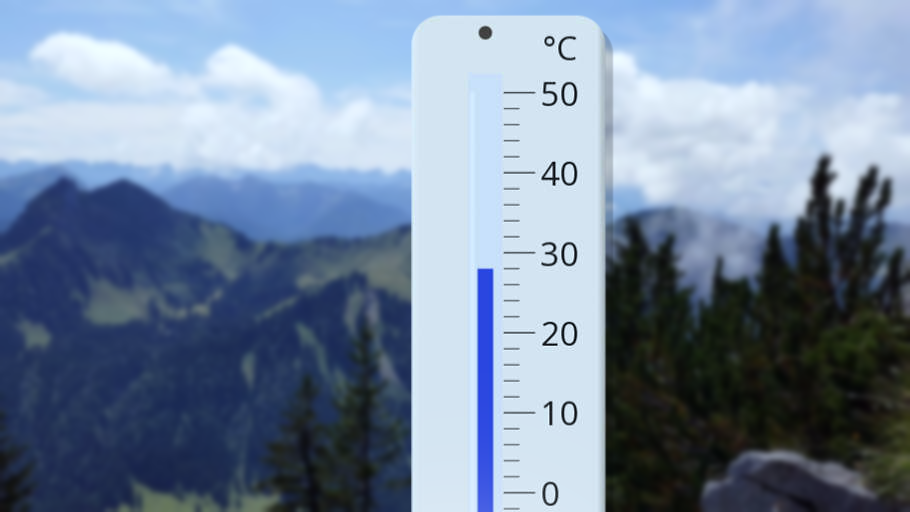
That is **28** °C
